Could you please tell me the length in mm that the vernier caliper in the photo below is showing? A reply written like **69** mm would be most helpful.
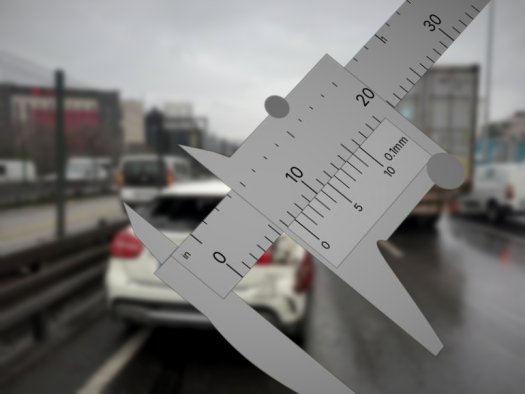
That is **6.9** mm
